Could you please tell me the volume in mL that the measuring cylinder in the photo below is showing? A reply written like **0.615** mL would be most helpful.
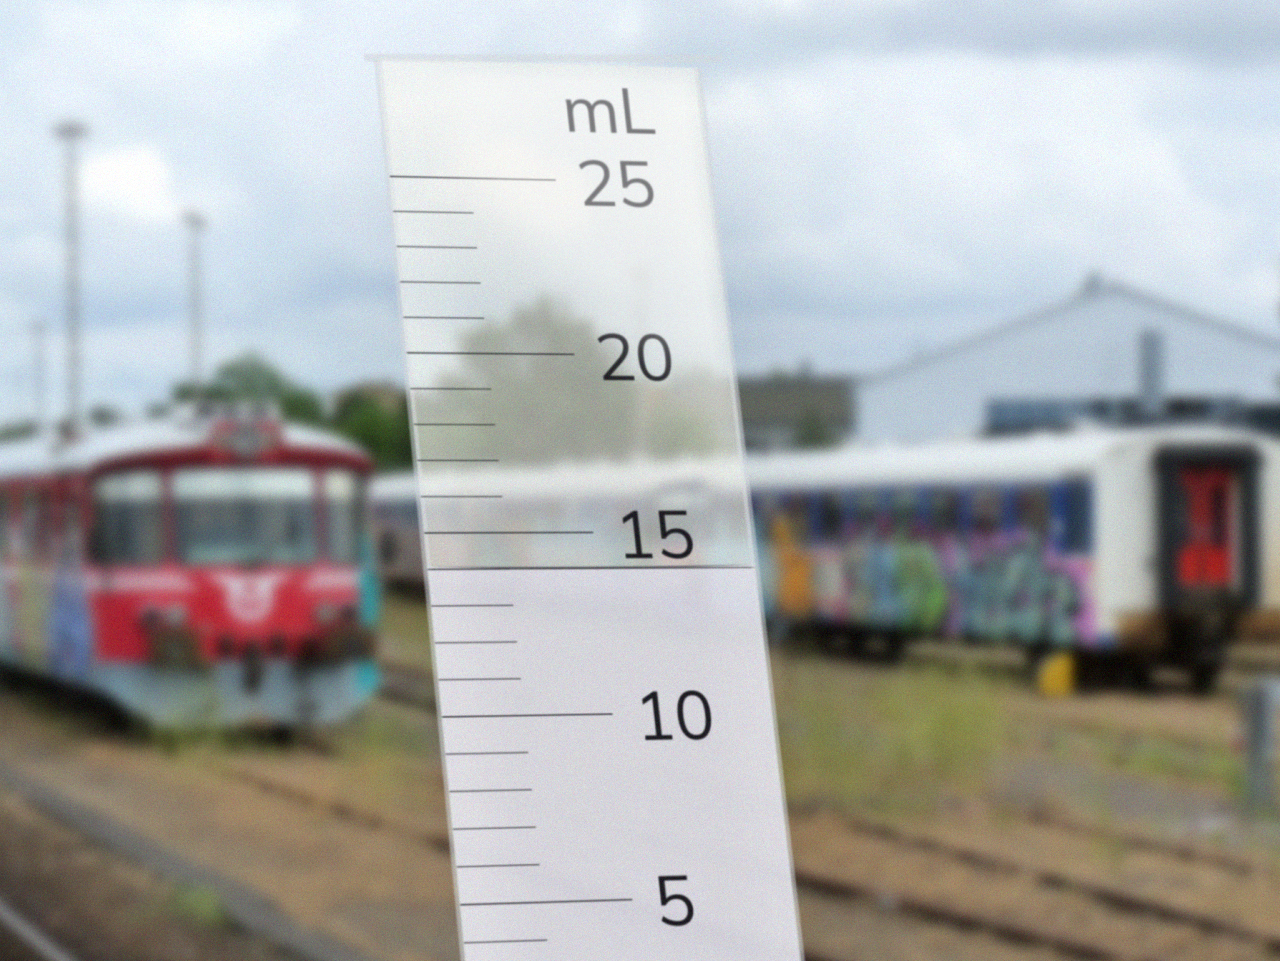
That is **14** mL
